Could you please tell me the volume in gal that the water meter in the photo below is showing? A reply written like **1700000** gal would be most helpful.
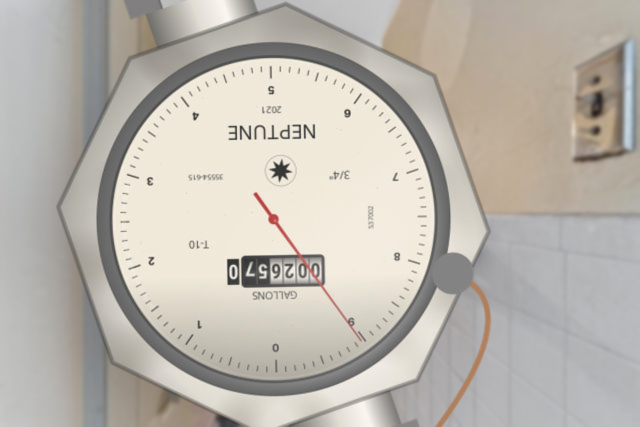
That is **26569.0** gal
